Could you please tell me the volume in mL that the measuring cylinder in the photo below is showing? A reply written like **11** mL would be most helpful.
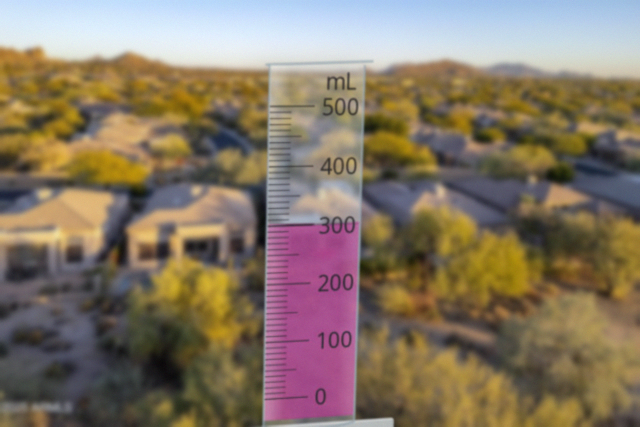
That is **300** mL
